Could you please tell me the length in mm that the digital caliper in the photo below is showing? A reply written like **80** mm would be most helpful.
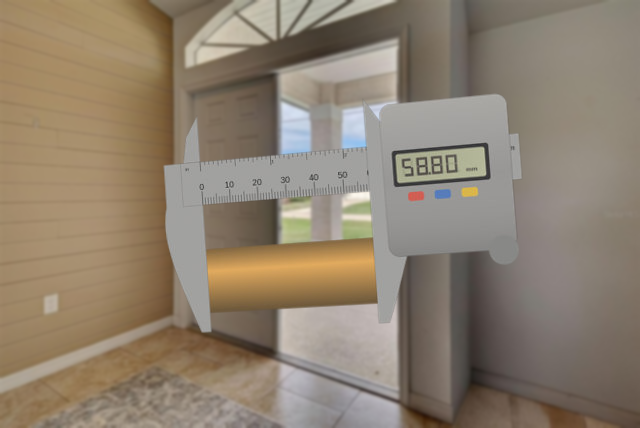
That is **58.80** mm
